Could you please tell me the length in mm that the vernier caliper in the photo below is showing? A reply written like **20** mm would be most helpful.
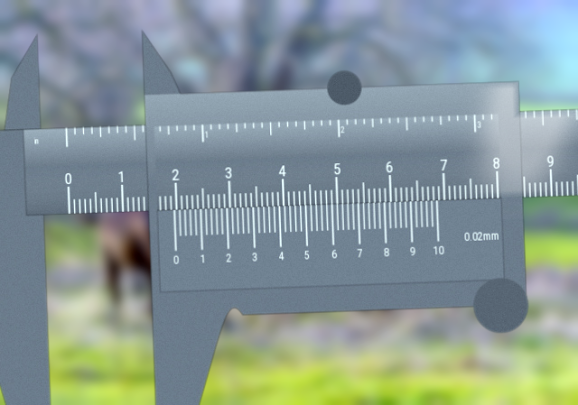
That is **19.6** mm
